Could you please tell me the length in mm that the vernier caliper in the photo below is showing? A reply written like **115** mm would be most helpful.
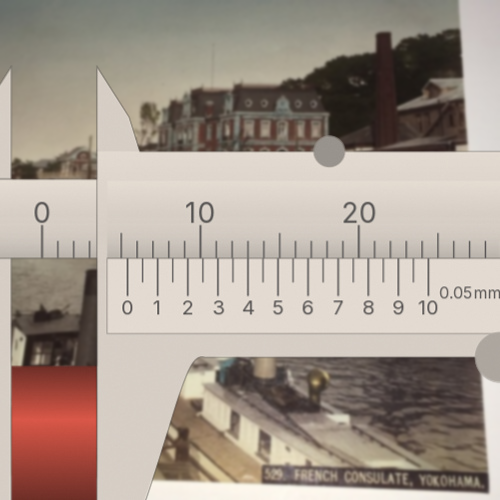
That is **5.4** mm
